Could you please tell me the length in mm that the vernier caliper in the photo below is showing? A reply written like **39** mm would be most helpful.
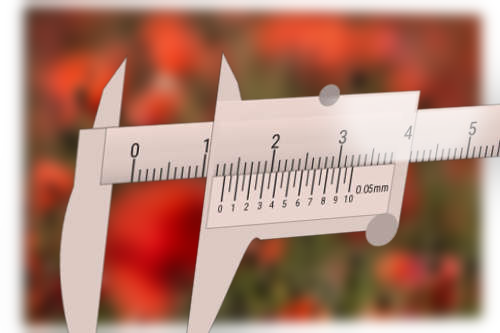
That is **13.2** mm
